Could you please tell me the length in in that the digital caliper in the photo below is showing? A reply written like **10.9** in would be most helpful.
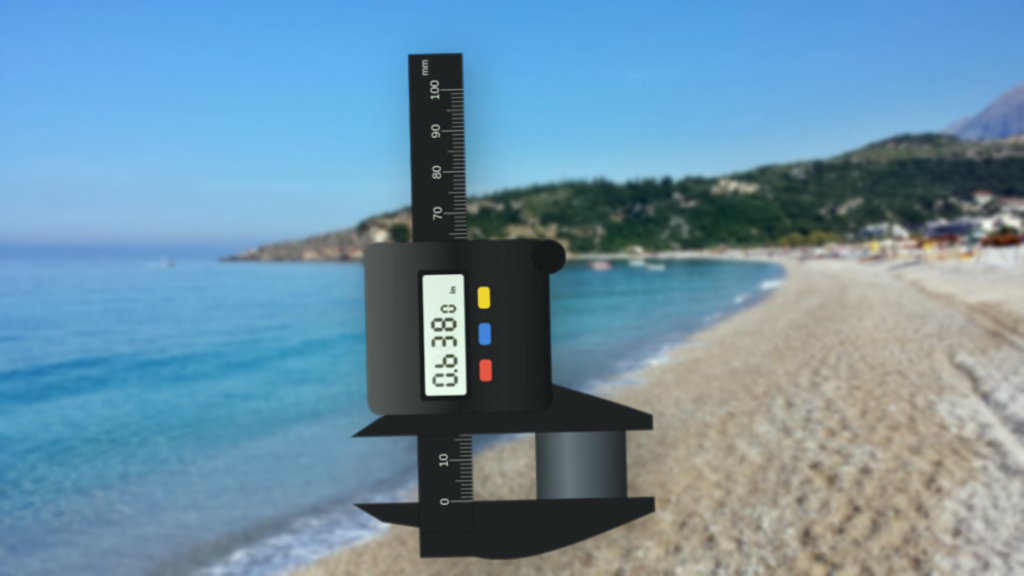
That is **0.6380** in
